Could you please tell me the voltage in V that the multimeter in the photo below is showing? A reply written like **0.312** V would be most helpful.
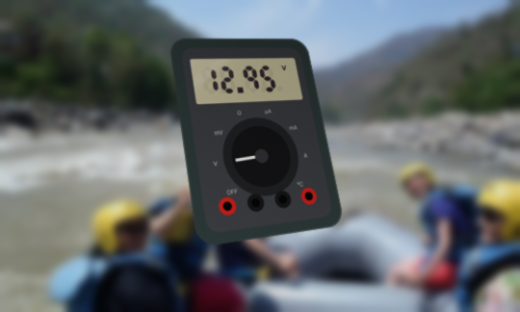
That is **12.95** V
